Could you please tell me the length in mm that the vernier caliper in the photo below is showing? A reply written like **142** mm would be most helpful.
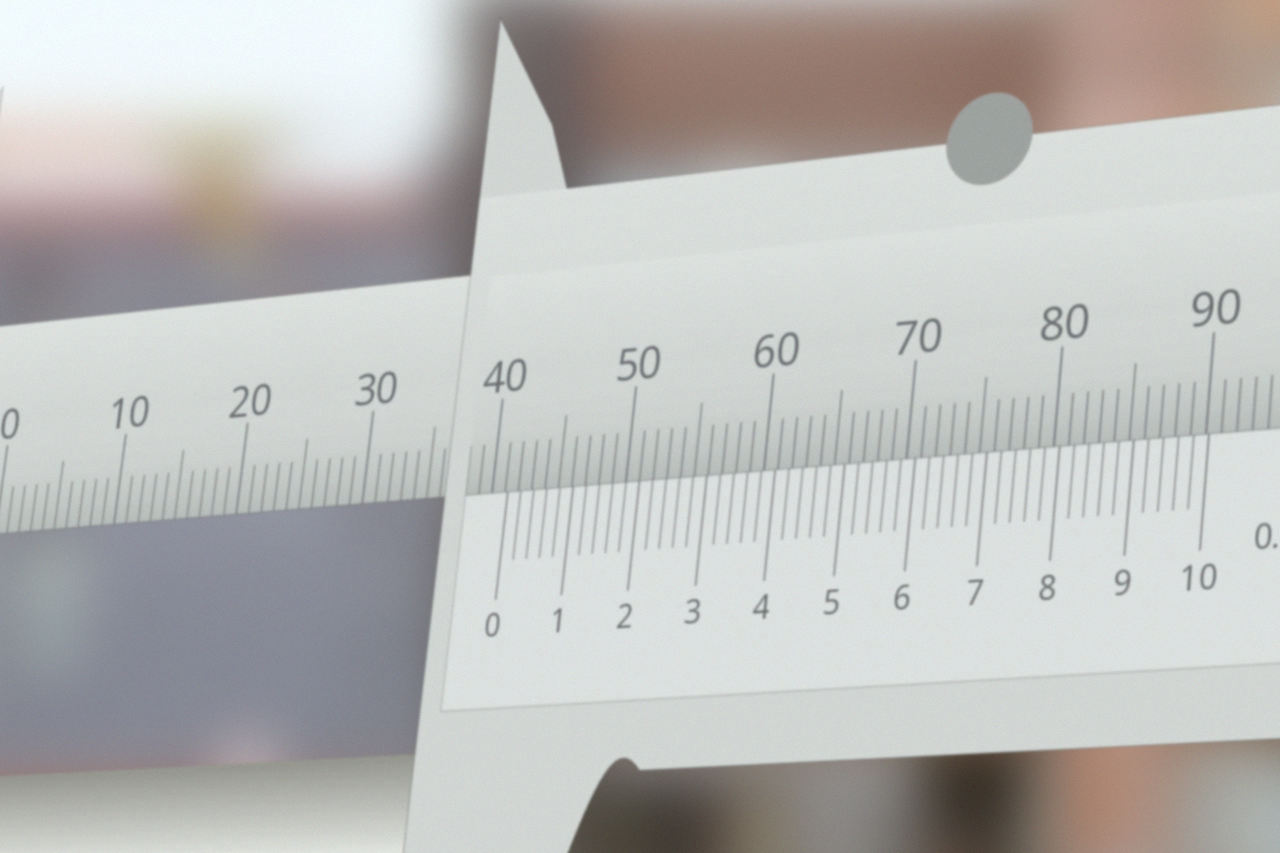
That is **41.2** mm
